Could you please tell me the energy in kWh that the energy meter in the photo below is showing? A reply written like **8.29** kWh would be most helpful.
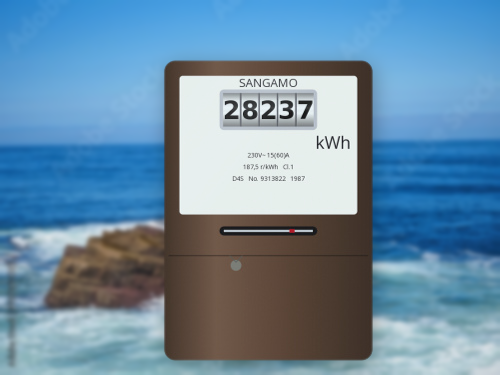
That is **28237** kWh
